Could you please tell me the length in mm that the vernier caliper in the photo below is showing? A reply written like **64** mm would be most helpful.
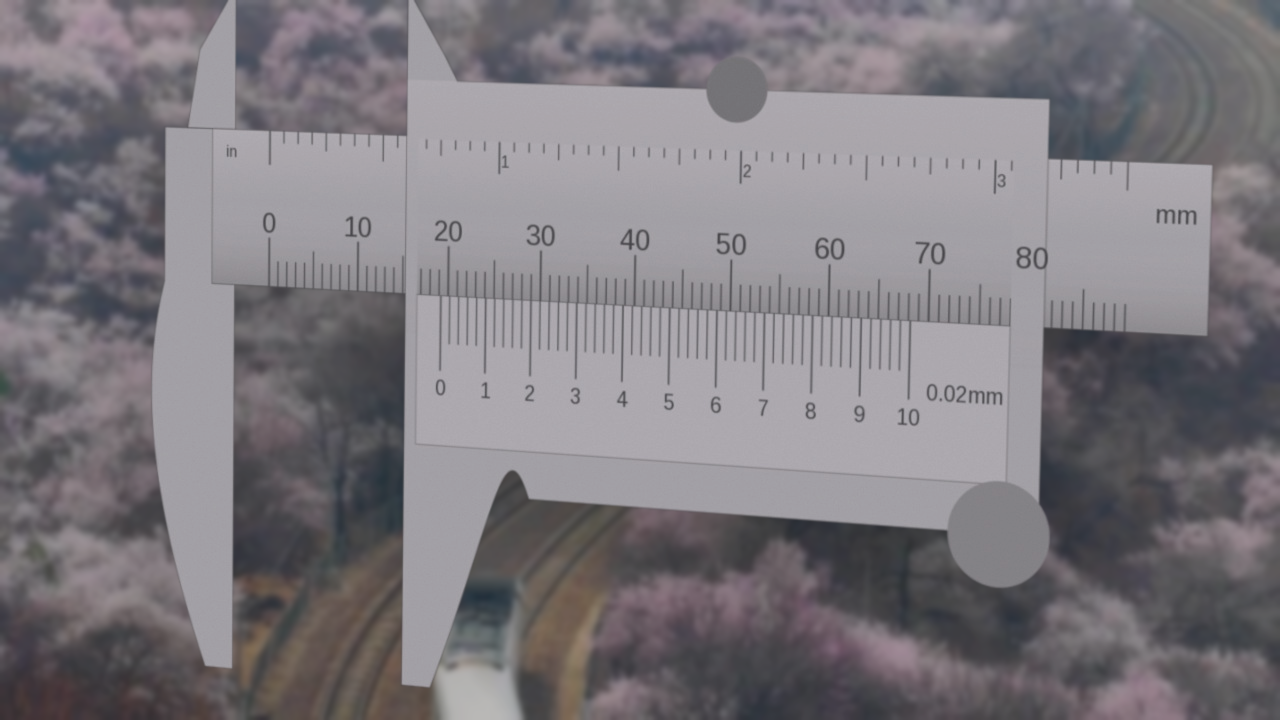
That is **19.2** mm
